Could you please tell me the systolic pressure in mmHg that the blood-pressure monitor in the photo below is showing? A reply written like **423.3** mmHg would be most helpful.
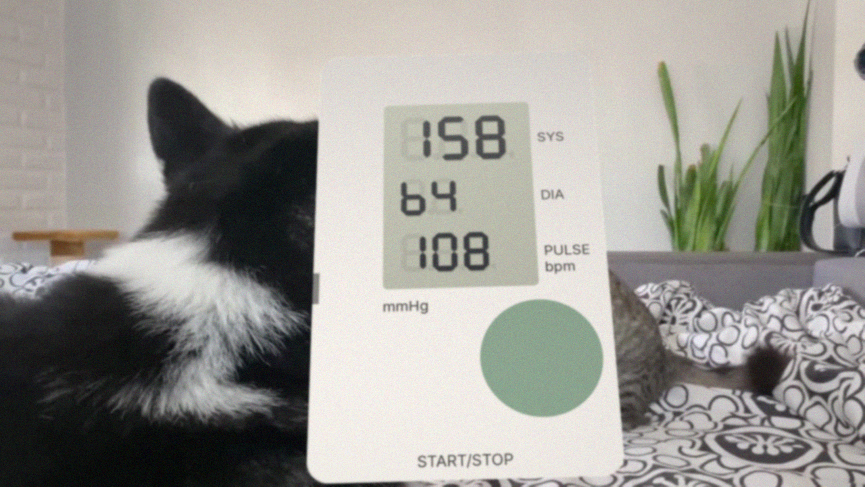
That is **158** mmHg
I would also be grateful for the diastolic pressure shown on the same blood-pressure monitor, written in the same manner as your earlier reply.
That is **64** mmHg
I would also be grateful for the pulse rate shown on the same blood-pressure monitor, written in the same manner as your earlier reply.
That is **108** bpm
